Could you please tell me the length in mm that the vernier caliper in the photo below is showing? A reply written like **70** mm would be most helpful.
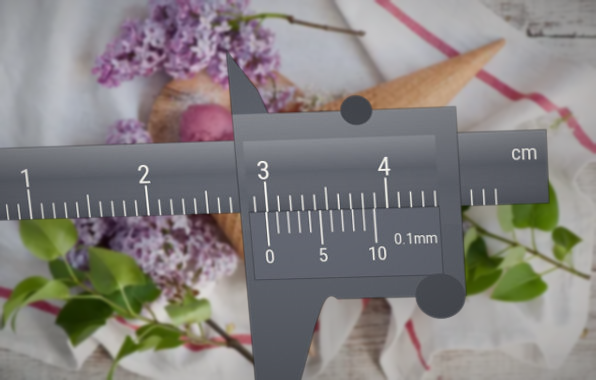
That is **29.9** mm
